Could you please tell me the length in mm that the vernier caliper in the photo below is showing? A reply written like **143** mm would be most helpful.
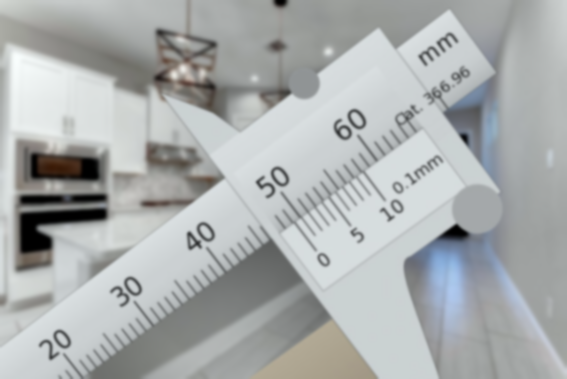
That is **49.2** mm
